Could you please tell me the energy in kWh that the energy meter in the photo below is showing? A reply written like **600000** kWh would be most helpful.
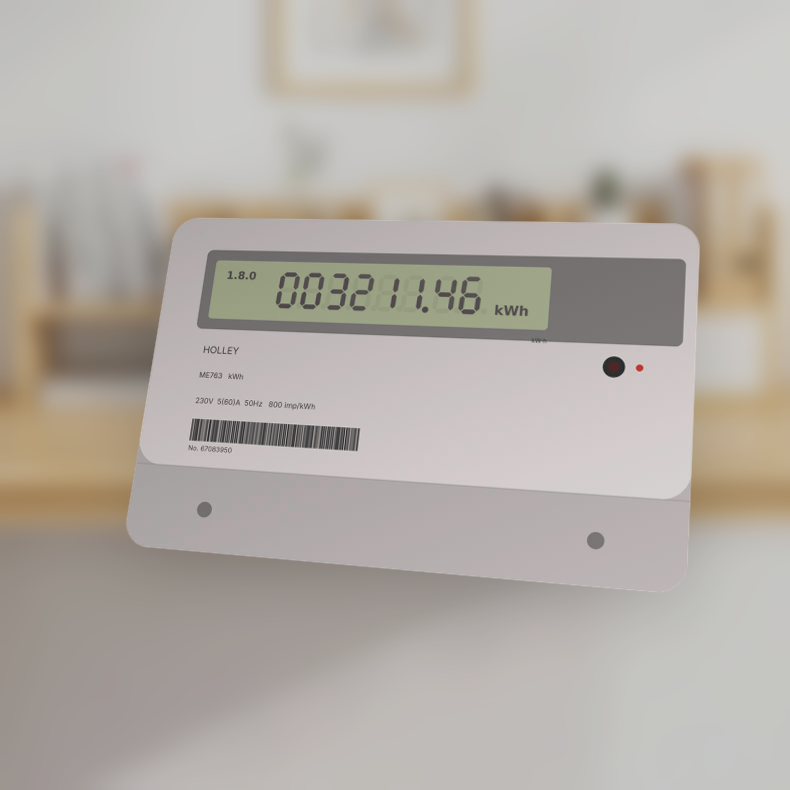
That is **3211.46** kWh
